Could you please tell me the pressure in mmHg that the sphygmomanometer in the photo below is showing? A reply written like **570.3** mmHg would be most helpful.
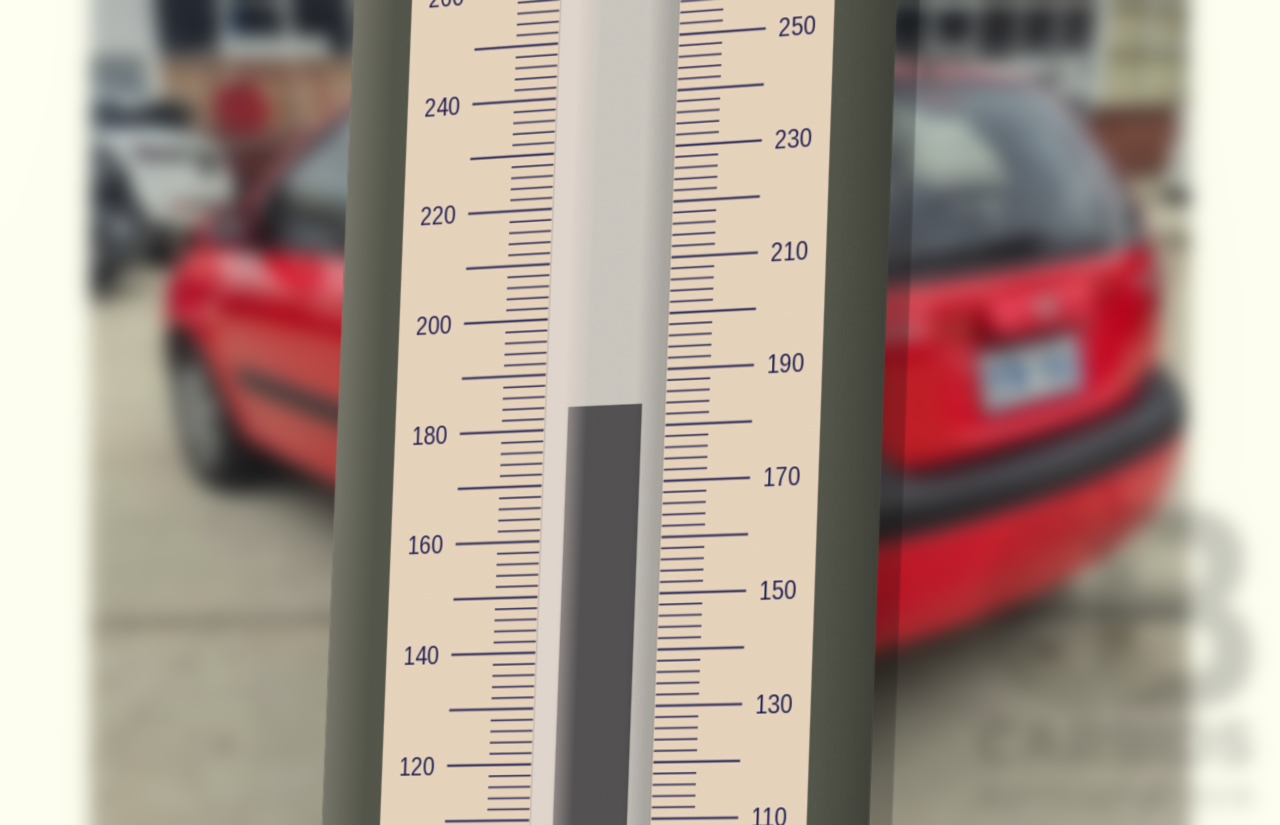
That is **184** mmHg
